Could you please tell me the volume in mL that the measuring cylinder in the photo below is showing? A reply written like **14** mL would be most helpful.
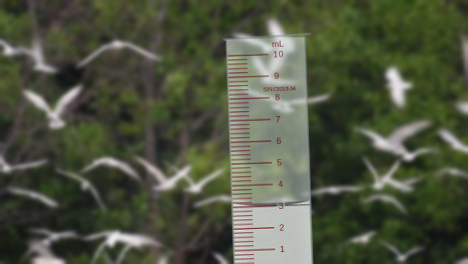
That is **3** mL
